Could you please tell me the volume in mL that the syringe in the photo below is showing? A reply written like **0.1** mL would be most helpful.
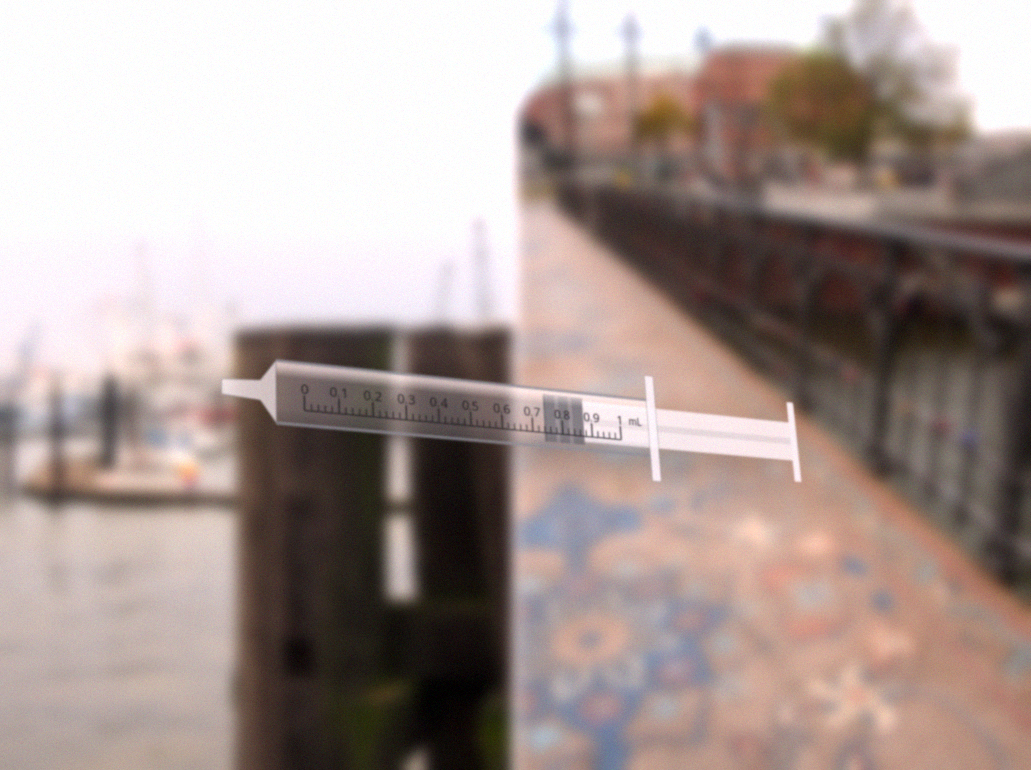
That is **0.74** mL
